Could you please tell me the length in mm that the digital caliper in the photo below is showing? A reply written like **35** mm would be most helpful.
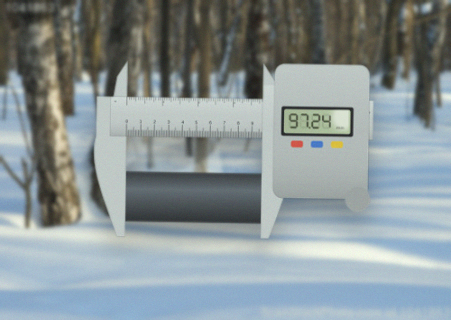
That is **97.24** mm
